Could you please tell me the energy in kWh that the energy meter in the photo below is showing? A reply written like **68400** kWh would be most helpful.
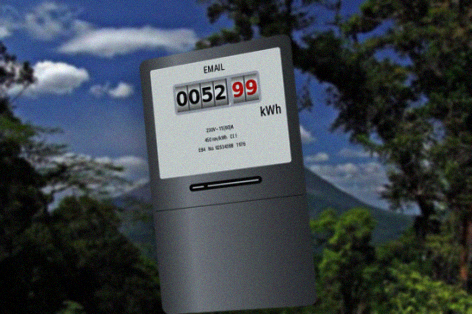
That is **52.99** kWh
